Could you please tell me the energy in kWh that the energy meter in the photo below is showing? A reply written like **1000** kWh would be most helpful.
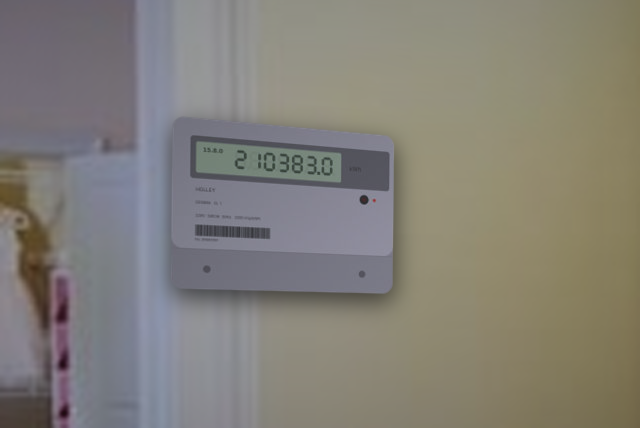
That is **210383.0** kWh
